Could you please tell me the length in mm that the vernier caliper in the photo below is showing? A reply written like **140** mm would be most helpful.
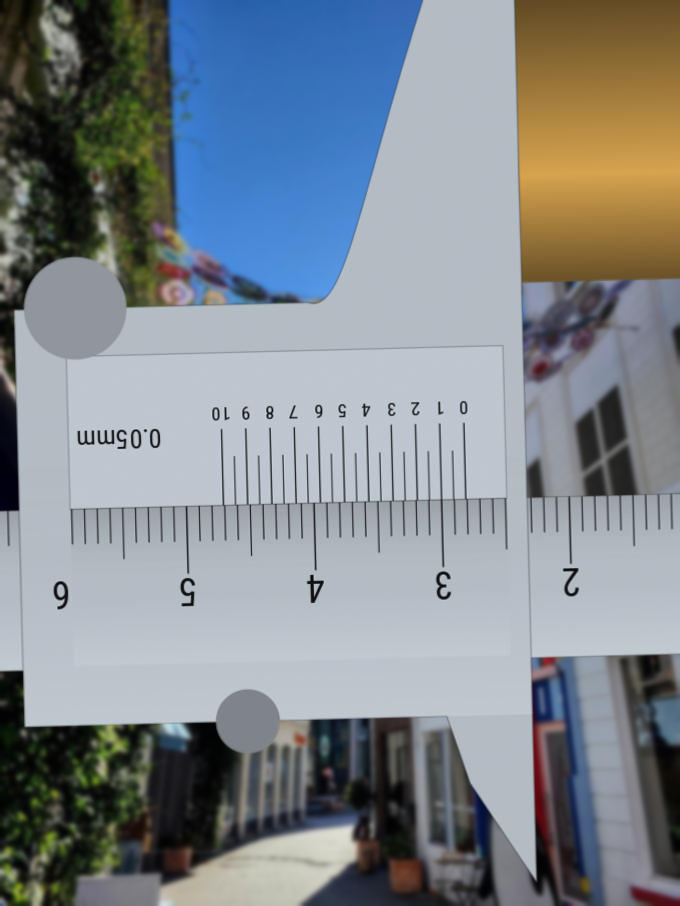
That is **28.1** mm
